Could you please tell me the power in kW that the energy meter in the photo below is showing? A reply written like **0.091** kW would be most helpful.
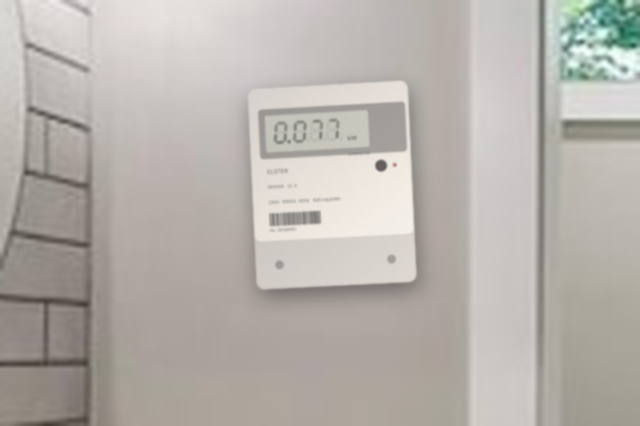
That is **0.077** kW
